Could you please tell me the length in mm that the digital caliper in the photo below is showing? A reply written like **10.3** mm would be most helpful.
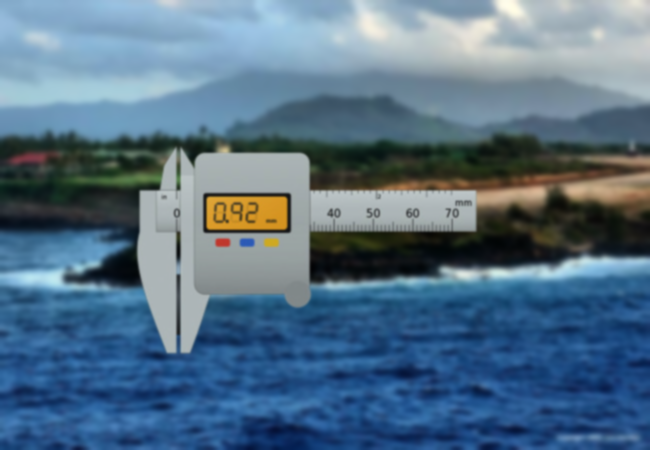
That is **0.92** mm
